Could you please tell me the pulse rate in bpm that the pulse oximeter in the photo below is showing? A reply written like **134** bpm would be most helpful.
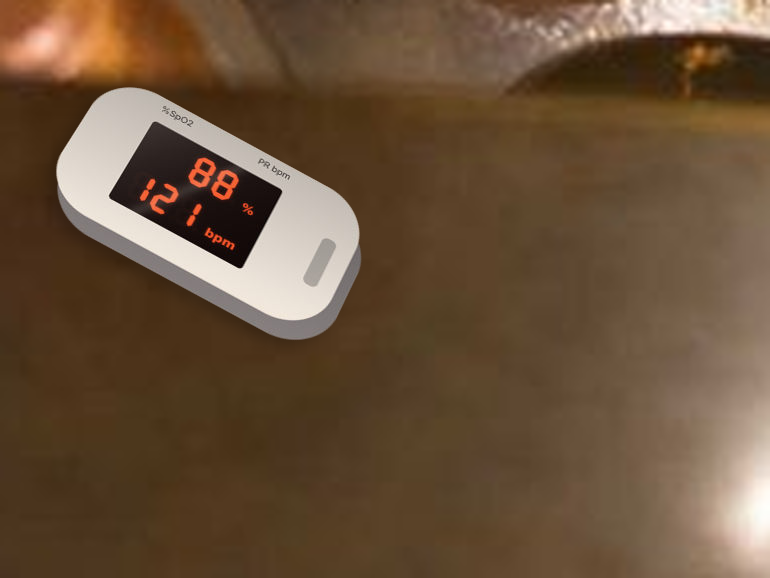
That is **121** bpm
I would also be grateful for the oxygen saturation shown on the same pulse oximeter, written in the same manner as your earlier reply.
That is **88** %
